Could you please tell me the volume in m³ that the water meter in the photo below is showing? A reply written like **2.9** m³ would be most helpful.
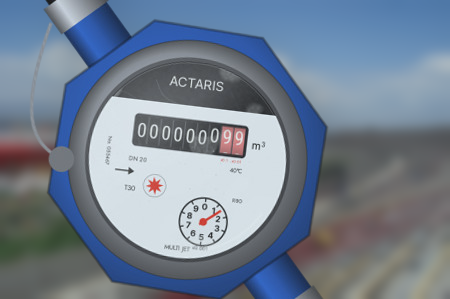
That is **0.991** m³
